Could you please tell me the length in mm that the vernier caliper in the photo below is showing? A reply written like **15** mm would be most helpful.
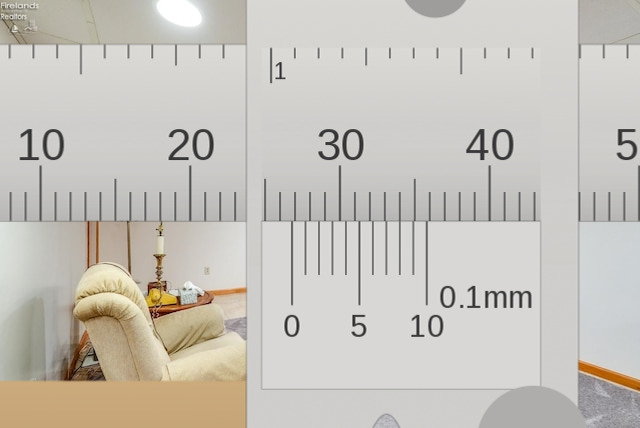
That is **26.8** mm
